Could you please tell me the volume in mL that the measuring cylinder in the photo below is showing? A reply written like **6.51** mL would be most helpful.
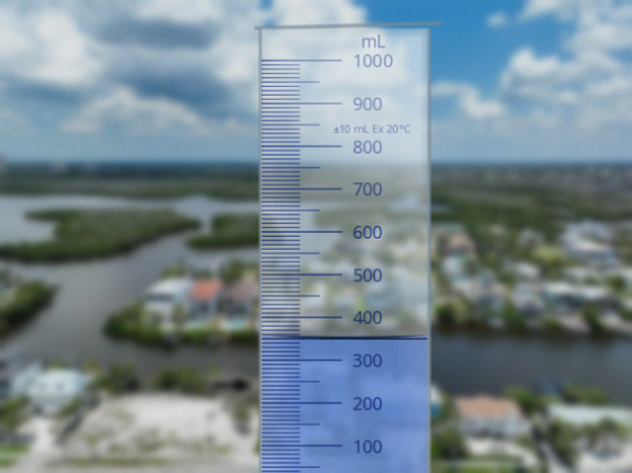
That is **350** mL
